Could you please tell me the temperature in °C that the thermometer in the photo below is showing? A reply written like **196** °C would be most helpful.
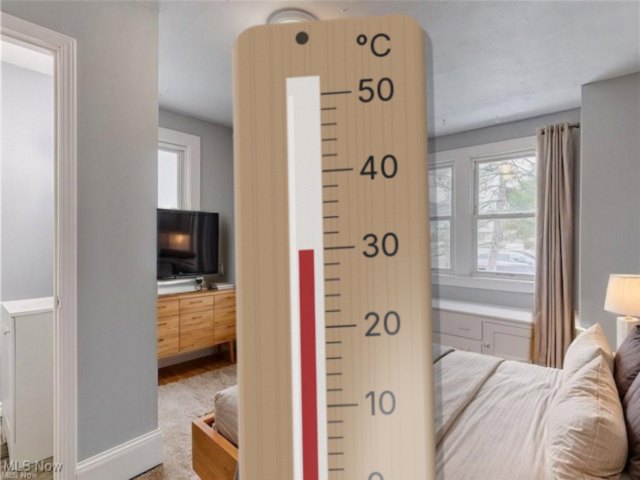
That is **30** °C
